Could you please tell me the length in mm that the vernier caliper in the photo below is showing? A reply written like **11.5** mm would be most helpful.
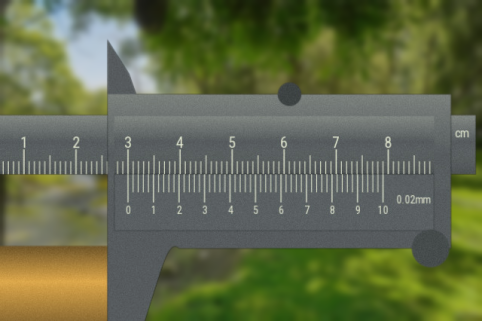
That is **30.0** mm
